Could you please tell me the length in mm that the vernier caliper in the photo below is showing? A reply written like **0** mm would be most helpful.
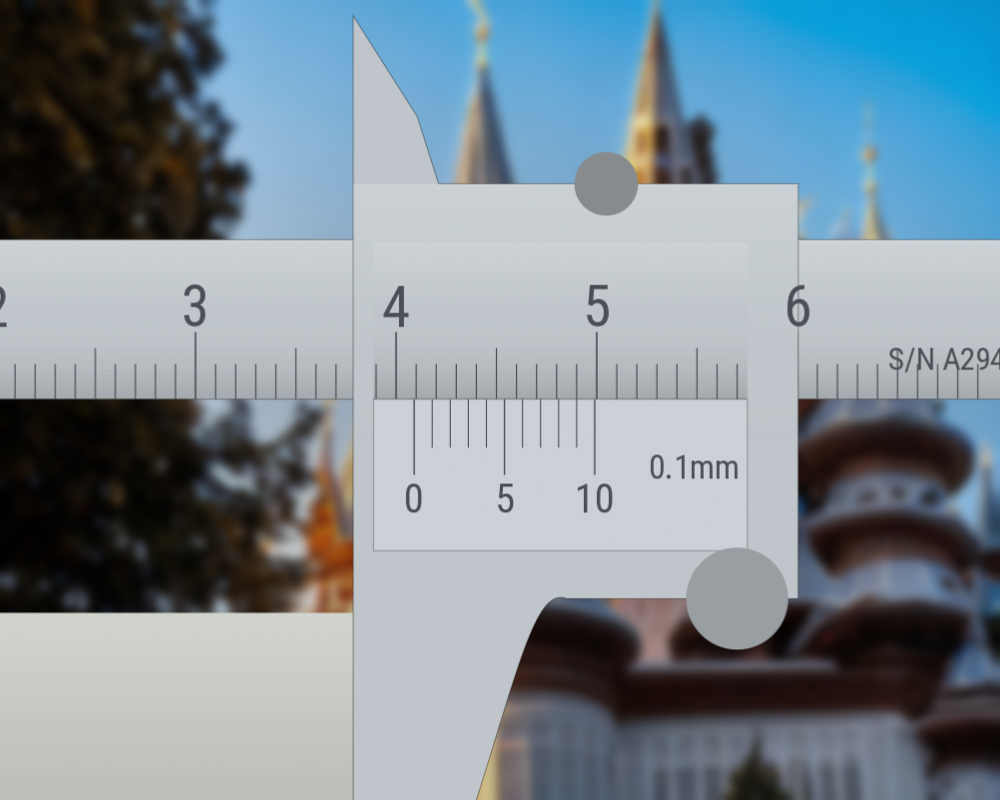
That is **40.9** mm
